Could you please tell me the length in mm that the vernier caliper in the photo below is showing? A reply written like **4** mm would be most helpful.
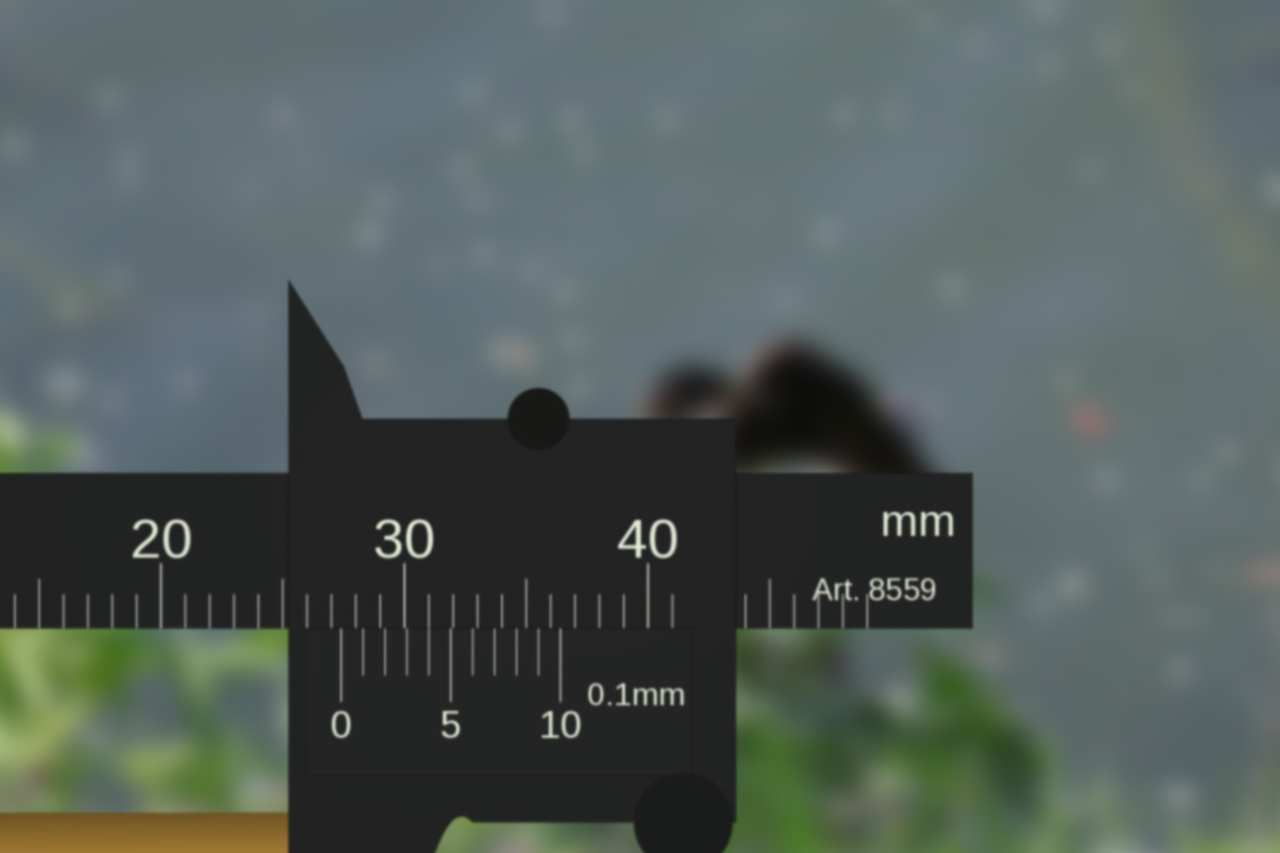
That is **27.4** mm
